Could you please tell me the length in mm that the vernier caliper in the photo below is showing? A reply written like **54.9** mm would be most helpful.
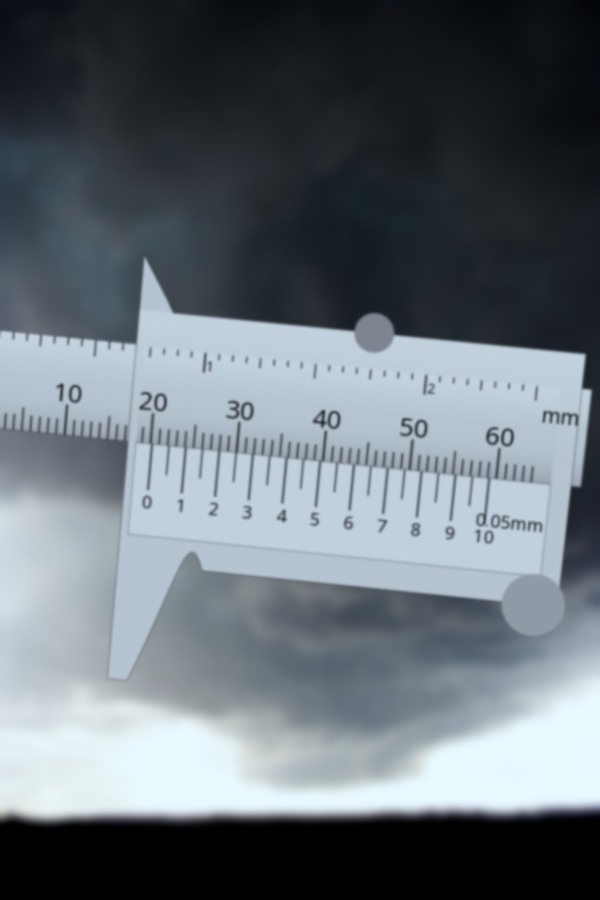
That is **20.2** mm
